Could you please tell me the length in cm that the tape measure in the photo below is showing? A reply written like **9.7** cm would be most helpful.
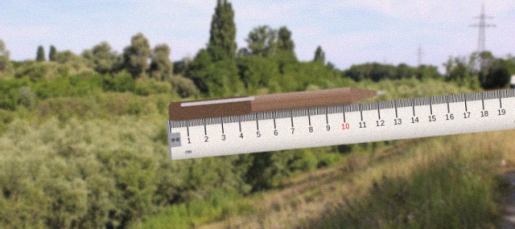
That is **12.5** cm
